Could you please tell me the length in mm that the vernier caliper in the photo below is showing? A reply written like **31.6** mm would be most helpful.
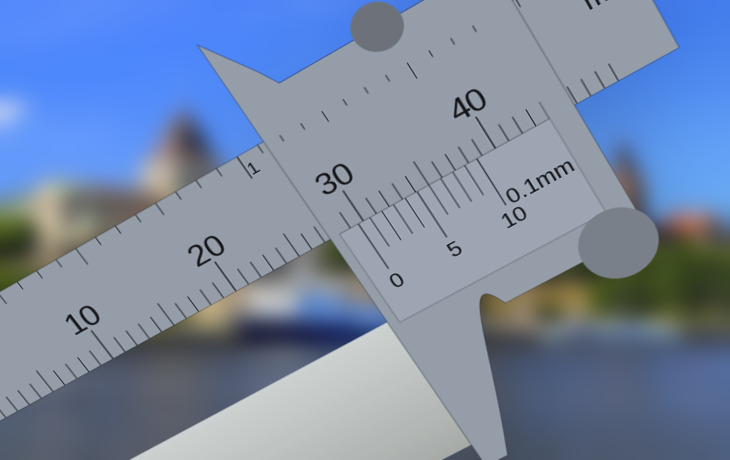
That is **29.6** mm
